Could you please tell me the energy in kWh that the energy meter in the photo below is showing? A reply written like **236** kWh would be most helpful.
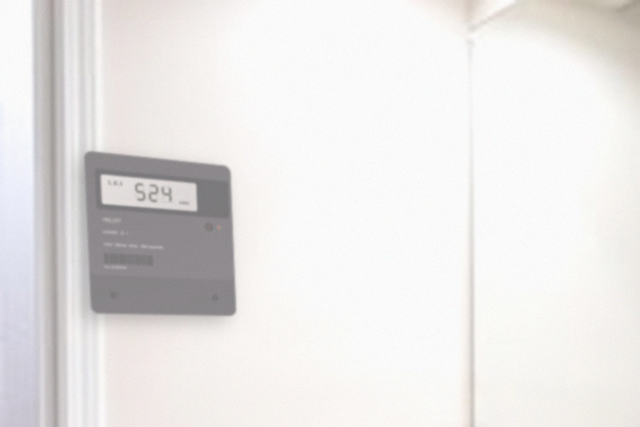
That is **524** kWh
